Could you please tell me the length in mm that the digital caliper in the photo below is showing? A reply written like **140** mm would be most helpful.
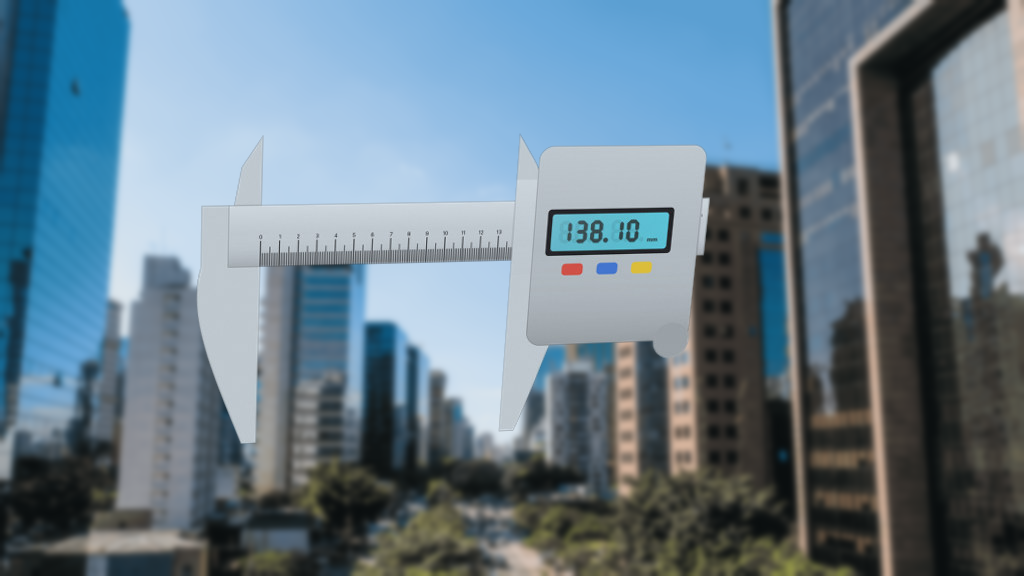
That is **138.10** mm
